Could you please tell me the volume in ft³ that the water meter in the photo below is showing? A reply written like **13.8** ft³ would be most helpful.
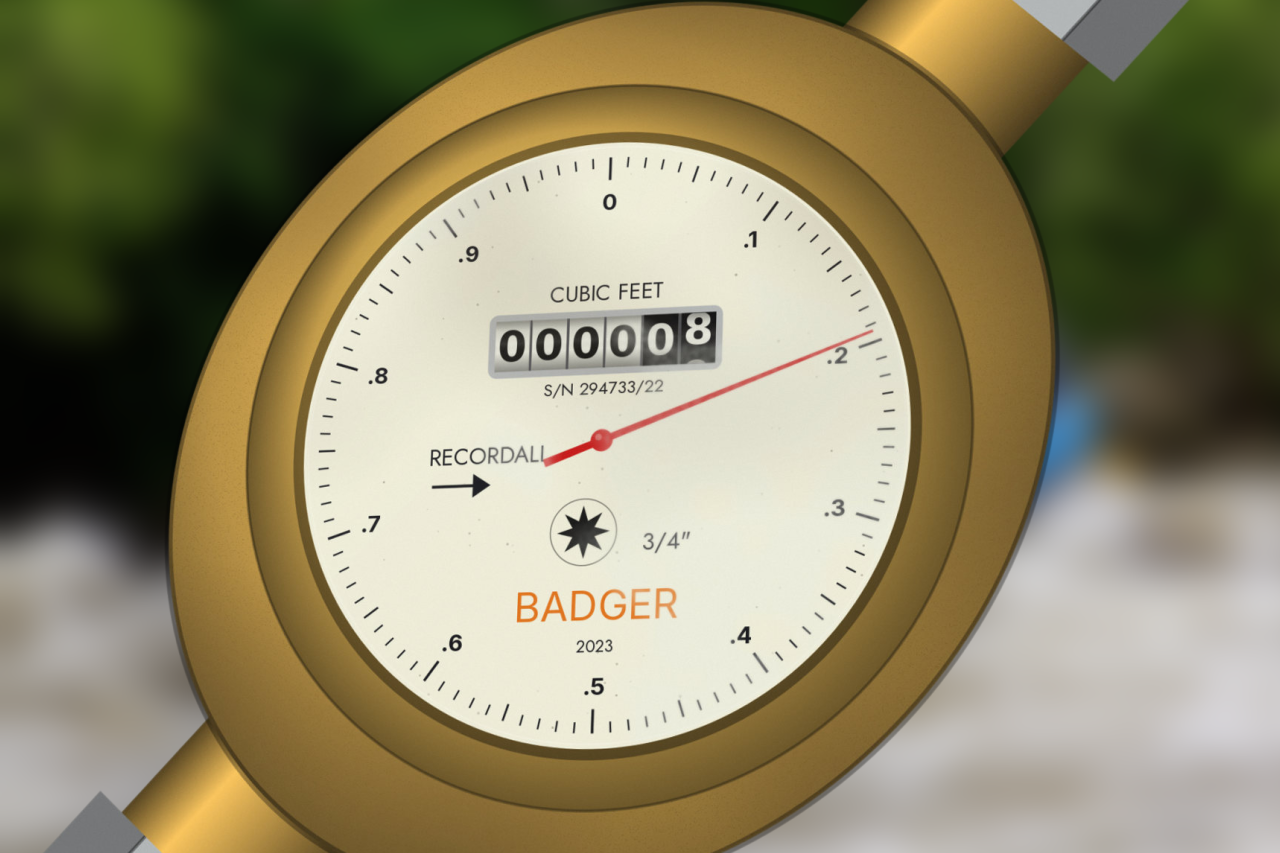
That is **8.19** ft³
